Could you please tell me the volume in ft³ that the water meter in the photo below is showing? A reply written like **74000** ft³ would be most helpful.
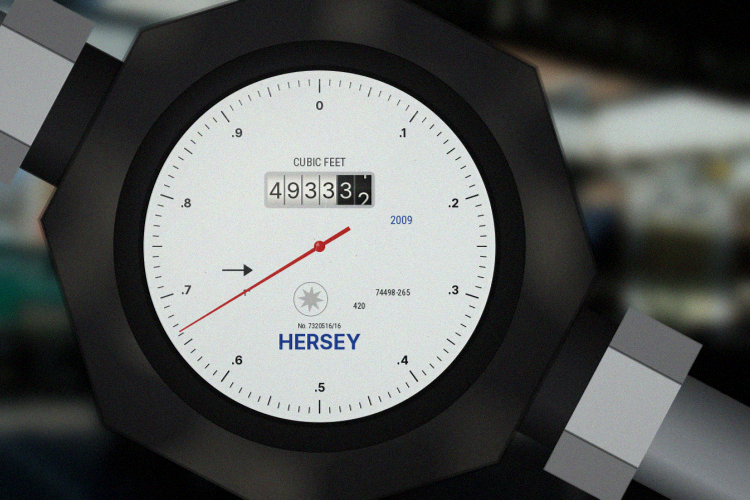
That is **493331.66** ft³
